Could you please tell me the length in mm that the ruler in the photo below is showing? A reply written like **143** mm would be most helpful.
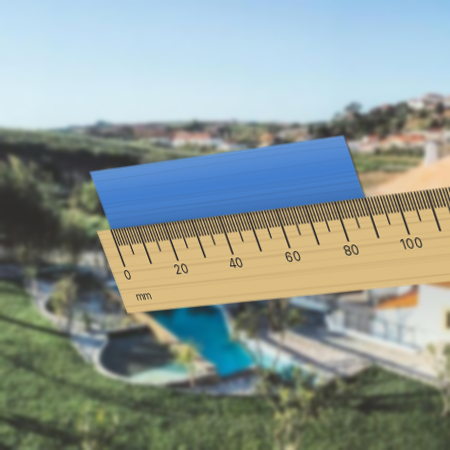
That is **90** mm
